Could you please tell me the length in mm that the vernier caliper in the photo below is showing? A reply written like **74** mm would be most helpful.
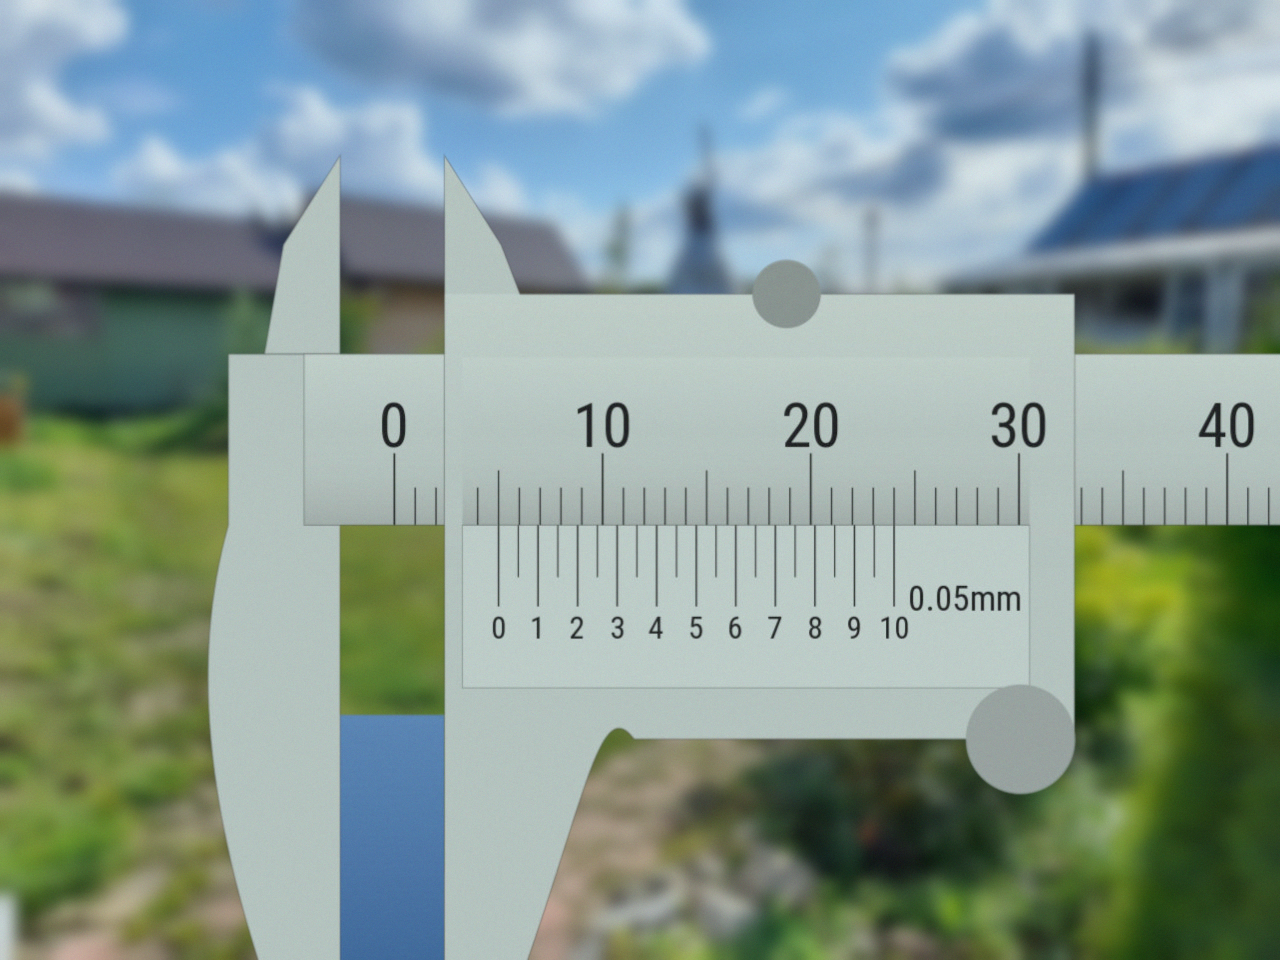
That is **5.0** mm
